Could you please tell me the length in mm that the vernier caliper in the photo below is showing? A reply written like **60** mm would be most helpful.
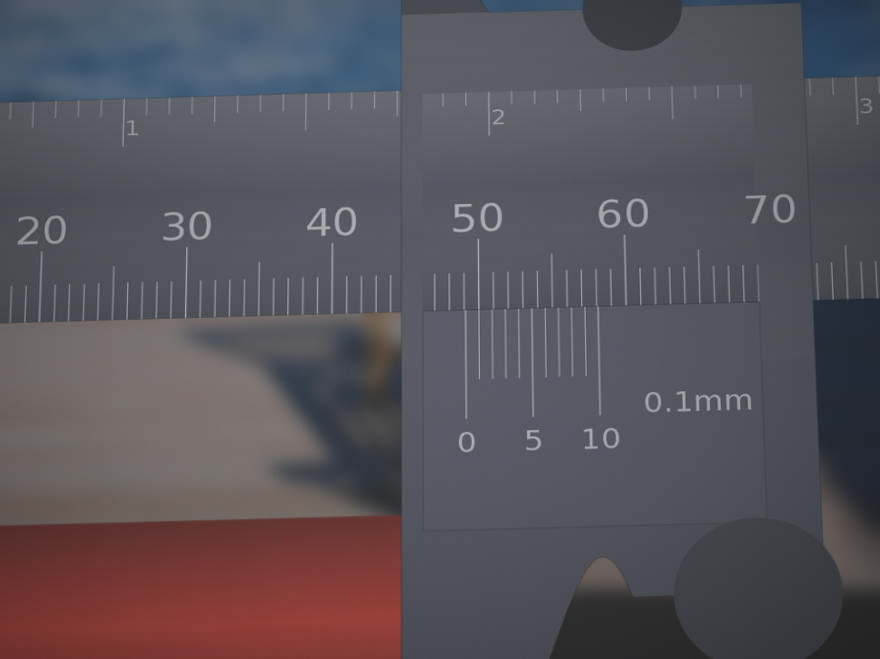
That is **49.1** mm
